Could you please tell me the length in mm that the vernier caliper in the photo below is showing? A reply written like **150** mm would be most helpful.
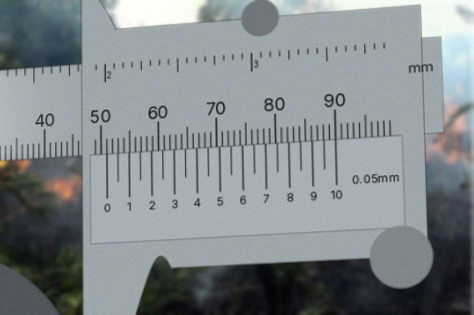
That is **51.0** mm
